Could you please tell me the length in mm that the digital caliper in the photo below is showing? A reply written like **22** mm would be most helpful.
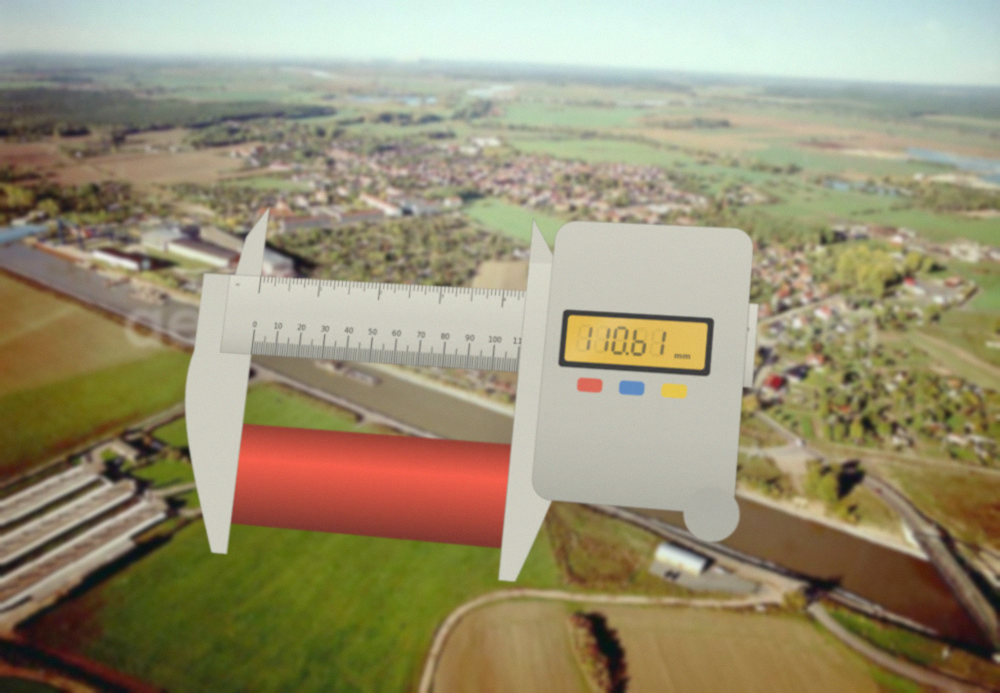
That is **110.61** mm
